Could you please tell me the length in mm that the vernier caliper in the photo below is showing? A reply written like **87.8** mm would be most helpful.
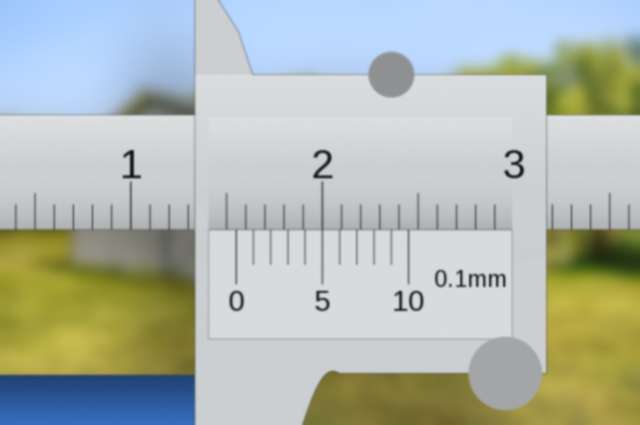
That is **15.5** mm
